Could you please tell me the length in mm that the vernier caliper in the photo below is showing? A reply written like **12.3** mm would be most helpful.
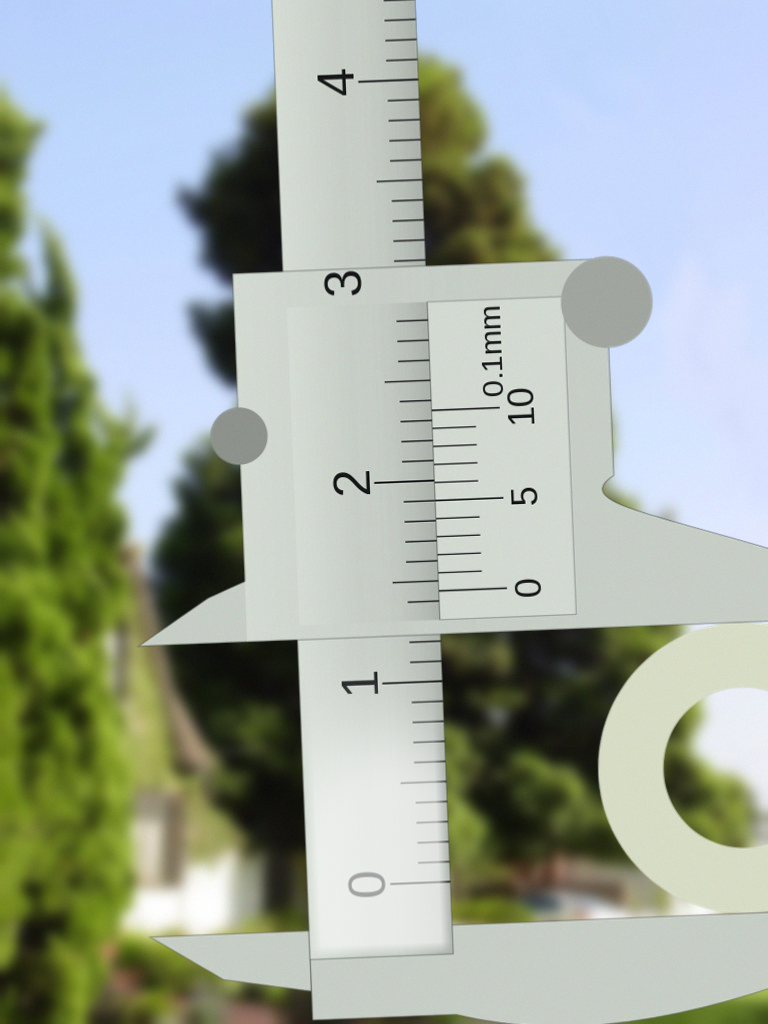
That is **14.5** mm
